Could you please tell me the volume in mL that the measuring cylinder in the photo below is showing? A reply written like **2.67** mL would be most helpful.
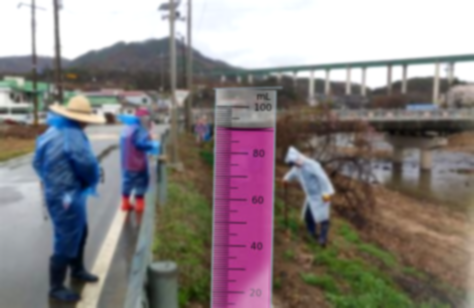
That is **90** mL
